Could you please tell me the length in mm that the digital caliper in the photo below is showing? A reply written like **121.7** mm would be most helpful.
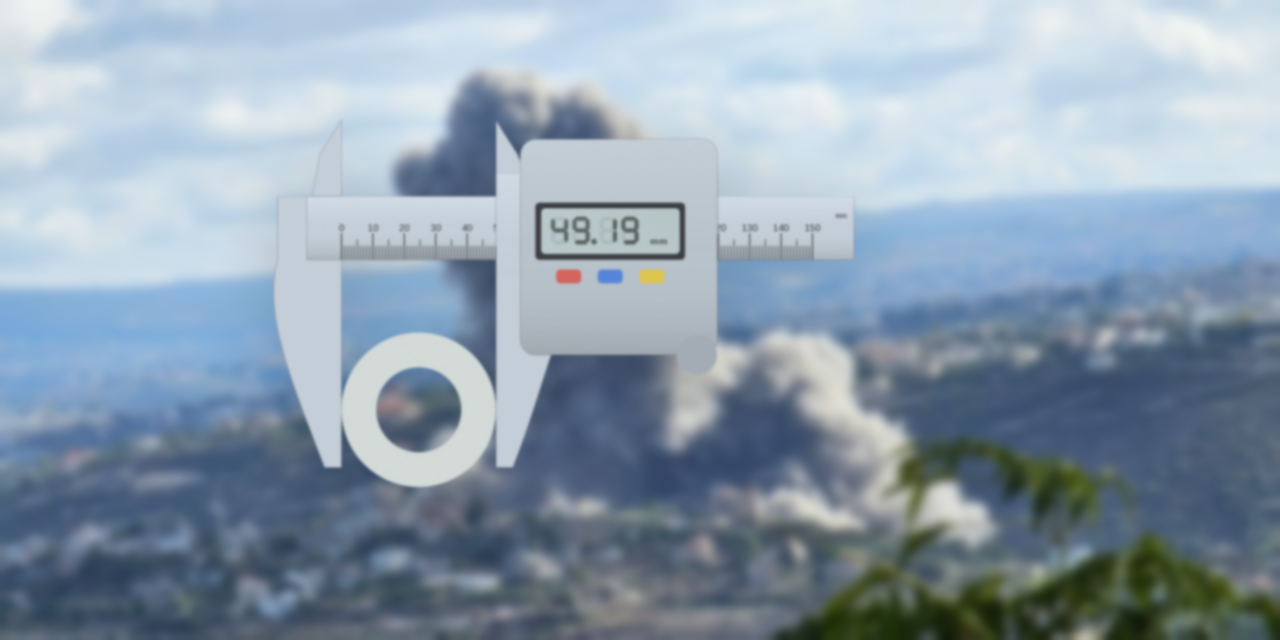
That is **49.19** mm
